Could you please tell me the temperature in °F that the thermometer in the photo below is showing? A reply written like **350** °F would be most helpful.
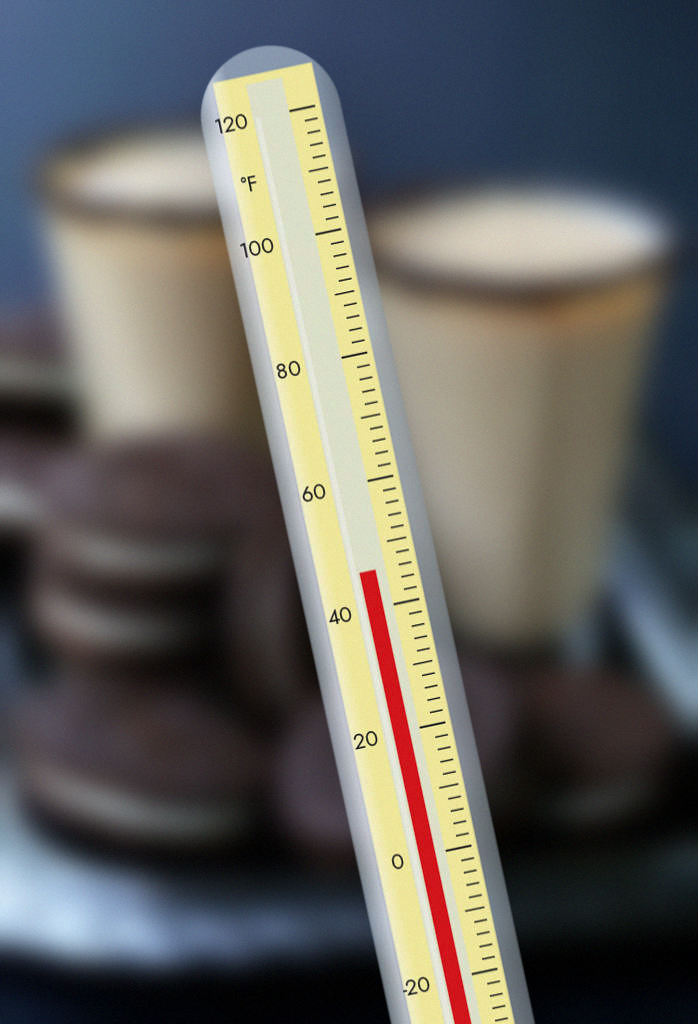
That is **46** °F
